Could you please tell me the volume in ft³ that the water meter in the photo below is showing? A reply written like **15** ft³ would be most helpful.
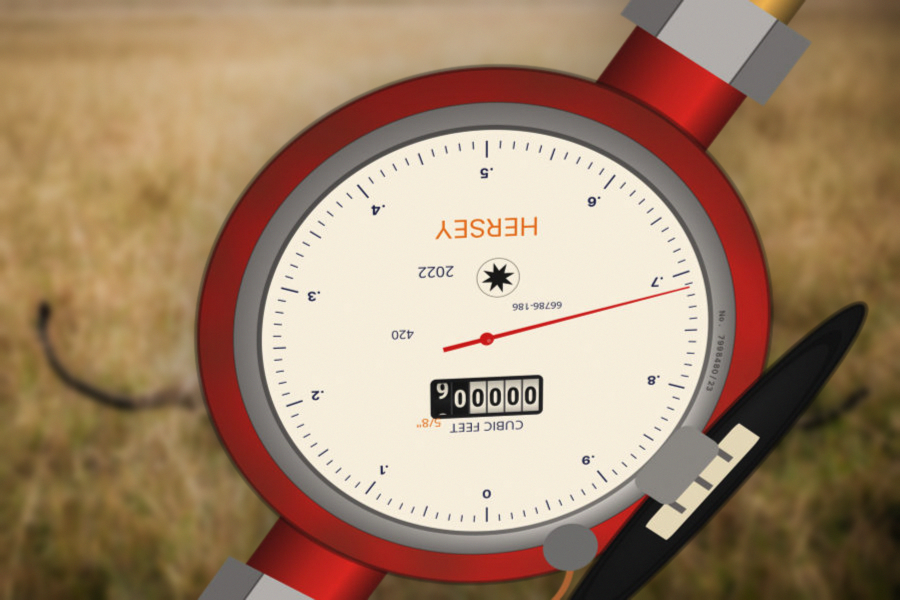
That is **5.71** ft³
